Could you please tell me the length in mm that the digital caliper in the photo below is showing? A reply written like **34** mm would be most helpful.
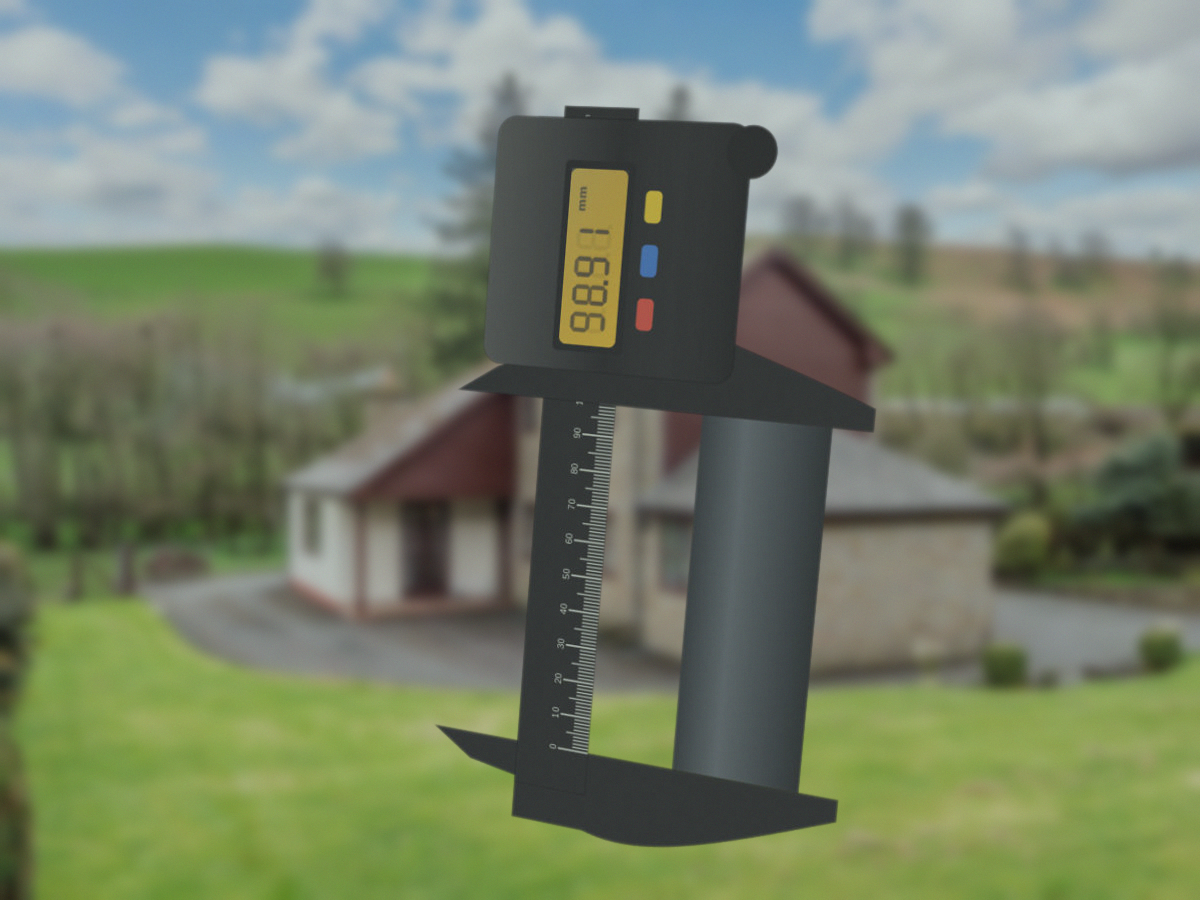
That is **98.91** mm
